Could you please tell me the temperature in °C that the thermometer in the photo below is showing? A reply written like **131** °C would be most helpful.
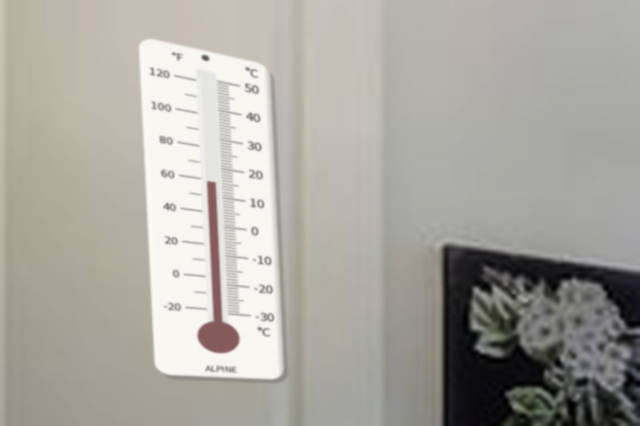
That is **15** °C
